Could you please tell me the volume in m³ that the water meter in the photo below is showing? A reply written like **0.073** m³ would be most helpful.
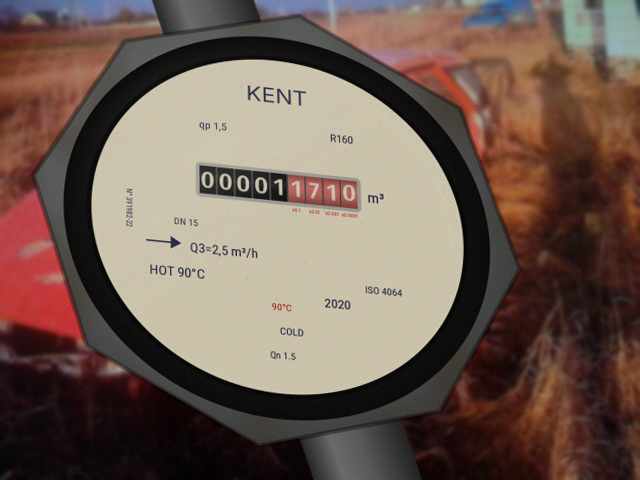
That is **1.1710** m³
